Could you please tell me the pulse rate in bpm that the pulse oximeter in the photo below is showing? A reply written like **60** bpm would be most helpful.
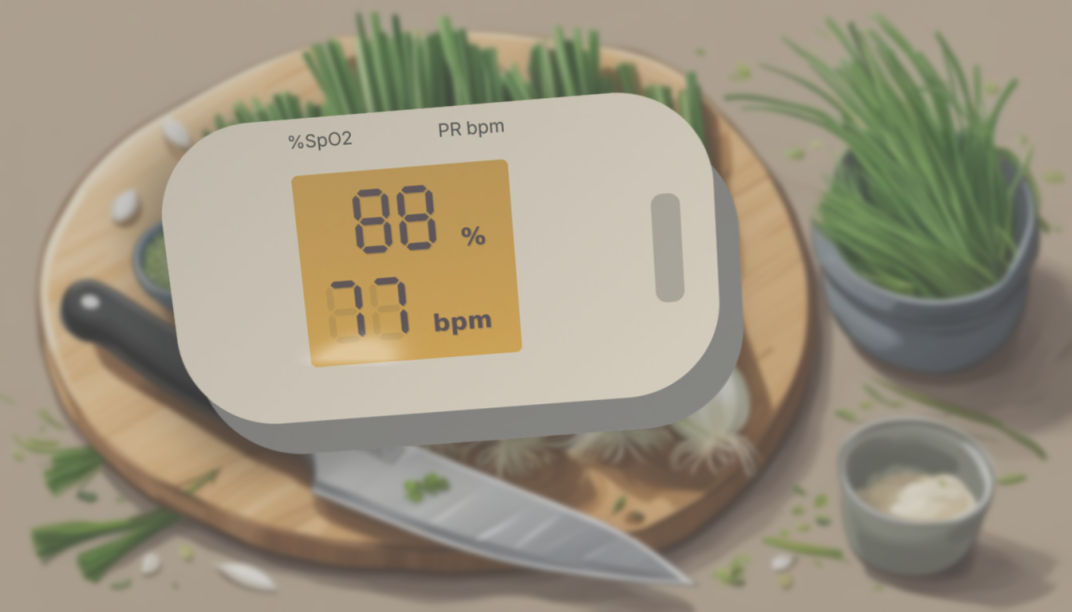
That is **77** bpm
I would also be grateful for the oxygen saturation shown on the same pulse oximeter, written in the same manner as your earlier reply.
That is **88** %
